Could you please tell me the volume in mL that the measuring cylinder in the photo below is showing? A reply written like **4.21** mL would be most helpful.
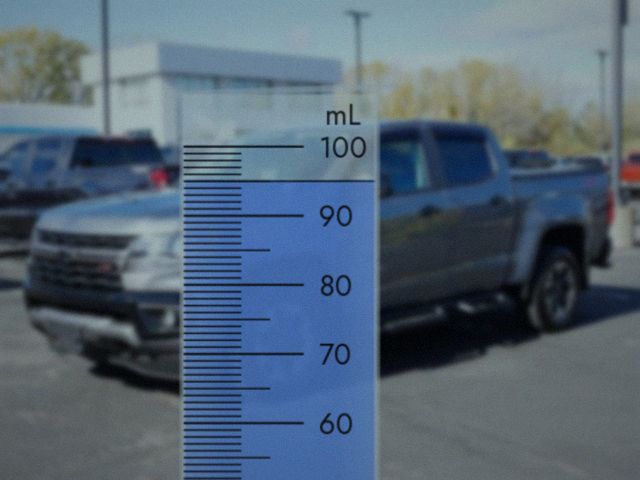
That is **95** mL
